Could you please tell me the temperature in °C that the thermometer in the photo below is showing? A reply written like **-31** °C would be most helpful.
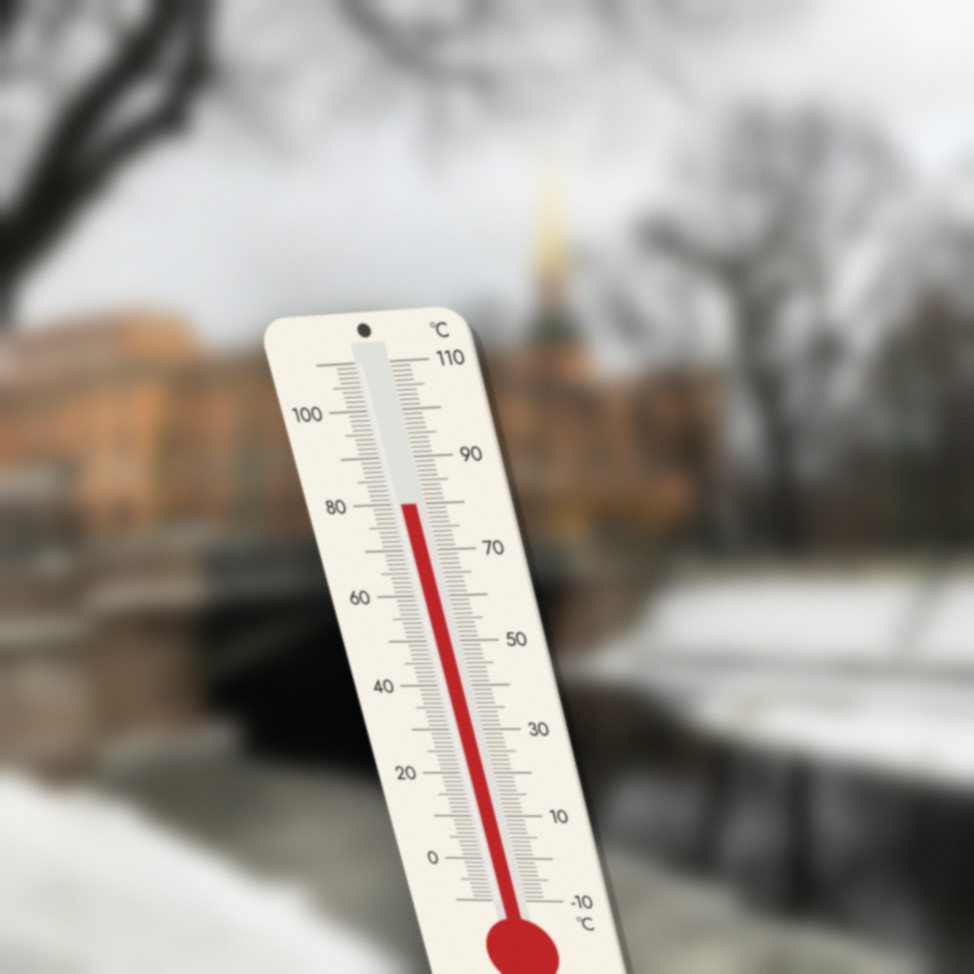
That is **80** °C
